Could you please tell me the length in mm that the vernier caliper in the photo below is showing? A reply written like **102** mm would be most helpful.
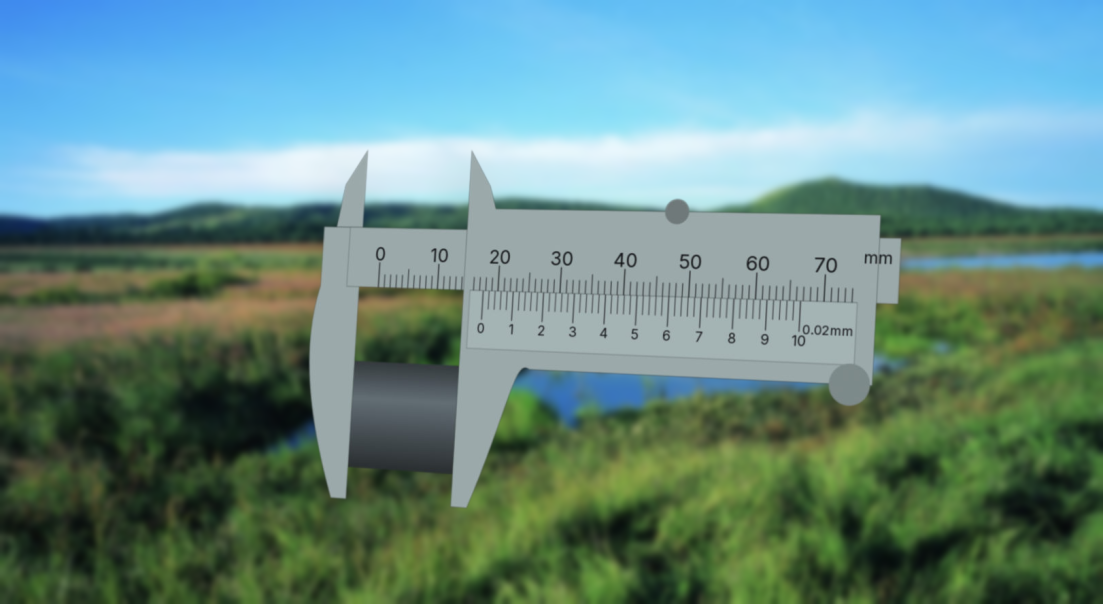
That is **17.6** mm
